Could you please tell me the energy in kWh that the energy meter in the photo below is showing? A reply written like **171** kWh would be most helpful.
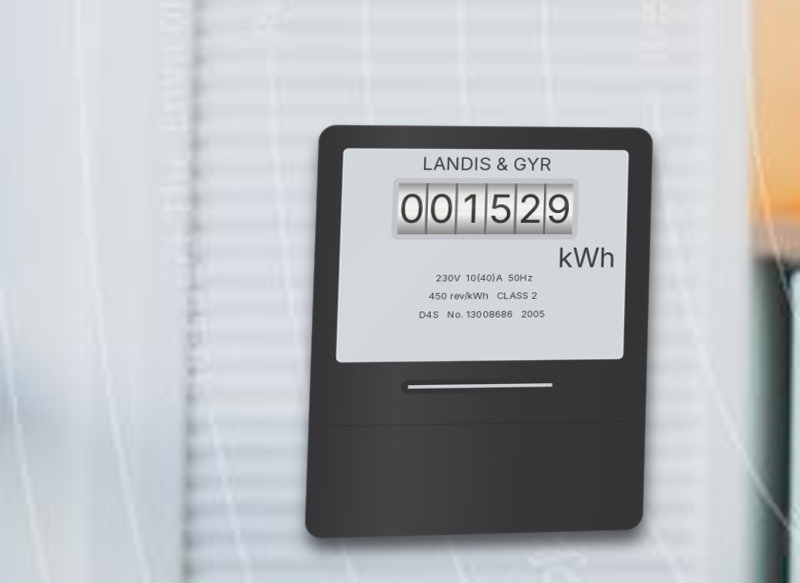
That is **1529** kWh
